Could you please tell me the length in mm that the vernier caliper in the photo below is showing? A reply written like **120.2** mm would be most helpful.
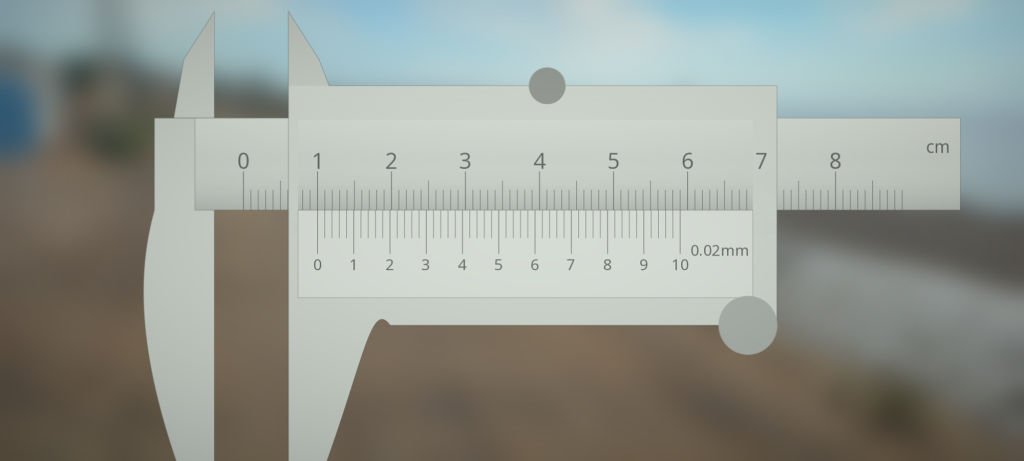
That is **10.0** mm
